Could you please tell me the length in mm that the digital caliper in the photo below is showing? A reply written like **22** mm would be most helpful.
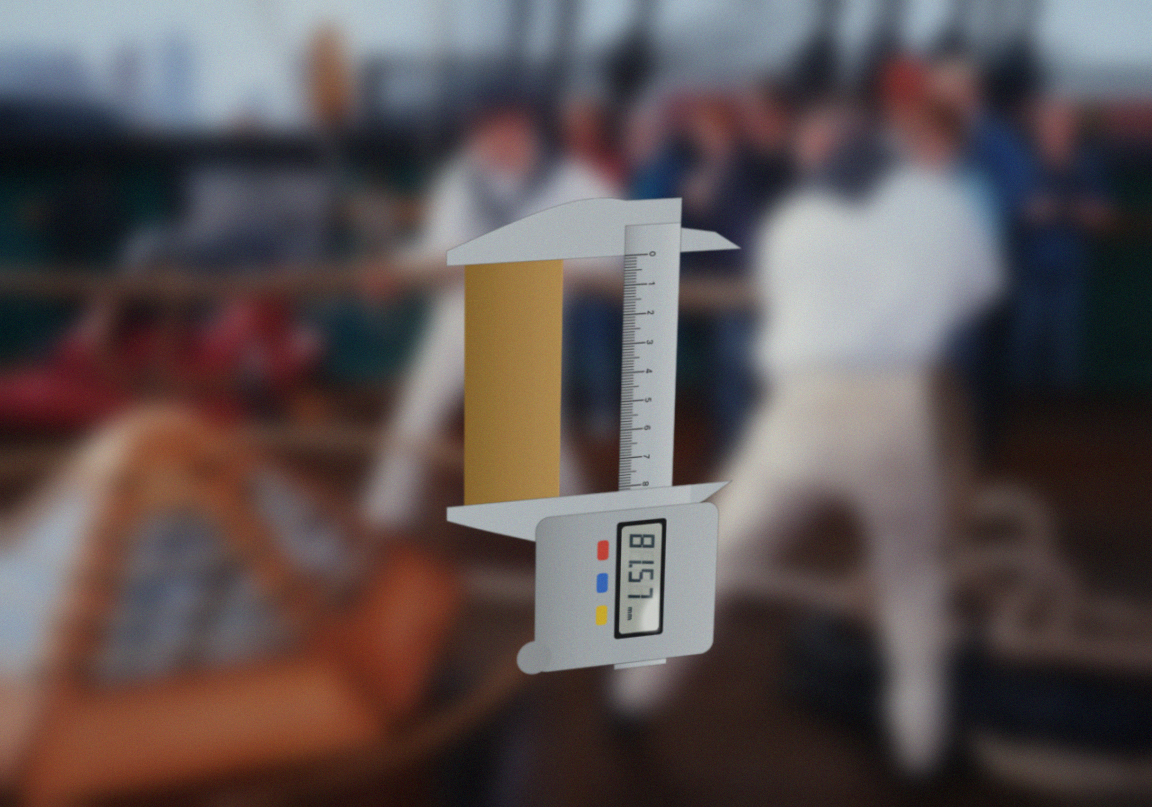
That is **81.57** mm
